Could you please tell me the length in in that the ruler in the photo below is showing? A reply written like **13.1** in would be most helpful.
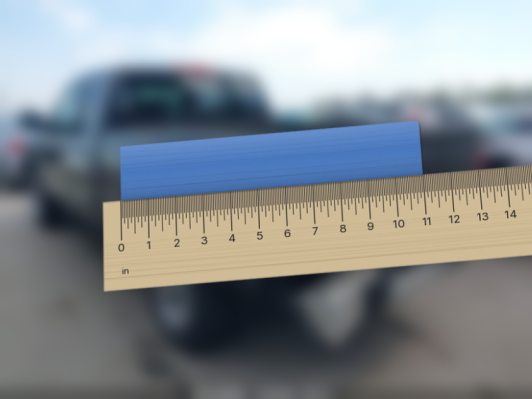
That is **11** in
